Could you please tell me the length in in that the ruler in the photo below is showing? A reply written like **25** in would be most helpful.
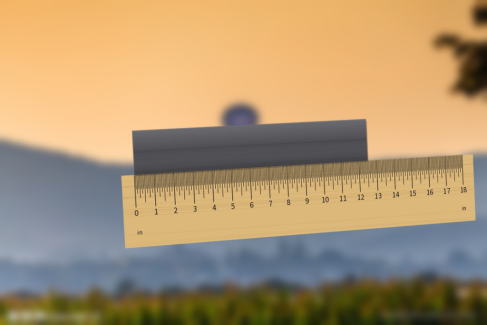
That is **12.5** in
